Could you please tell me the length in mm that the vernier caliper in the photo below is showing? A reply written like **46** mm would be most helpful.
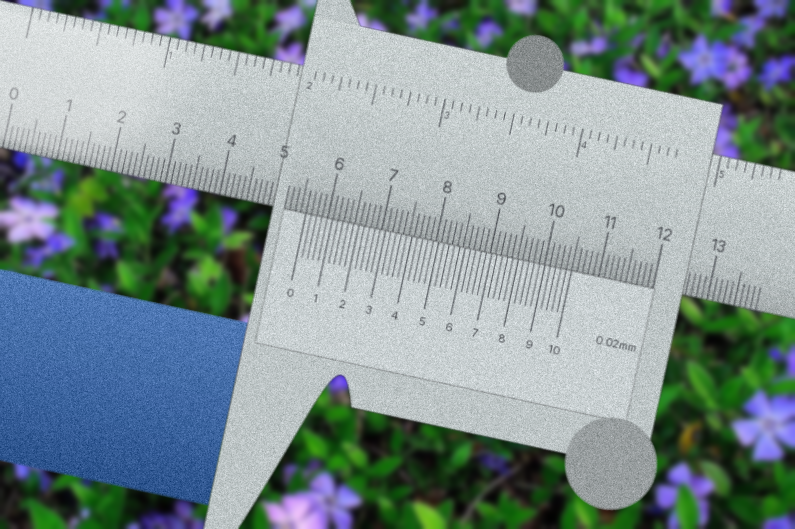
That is **56.0** mm
